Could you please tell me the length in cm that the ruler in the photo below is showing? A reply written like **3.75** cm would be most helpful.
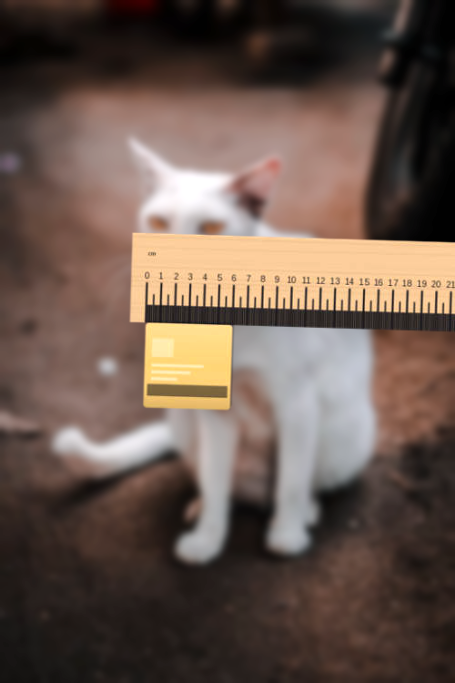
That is **6** cm
